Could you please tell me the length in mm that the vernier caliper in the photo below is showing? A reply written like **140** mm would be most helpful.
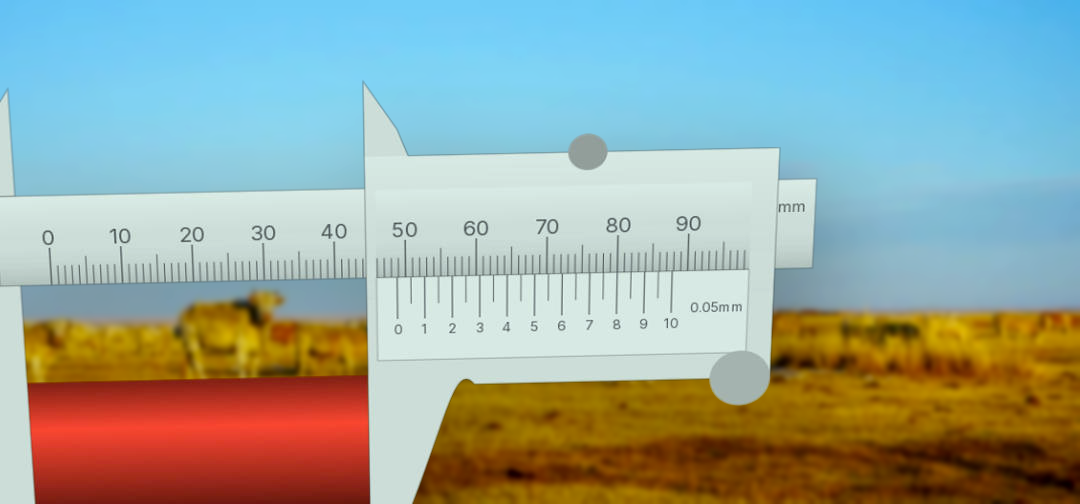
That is **48.8** mm
